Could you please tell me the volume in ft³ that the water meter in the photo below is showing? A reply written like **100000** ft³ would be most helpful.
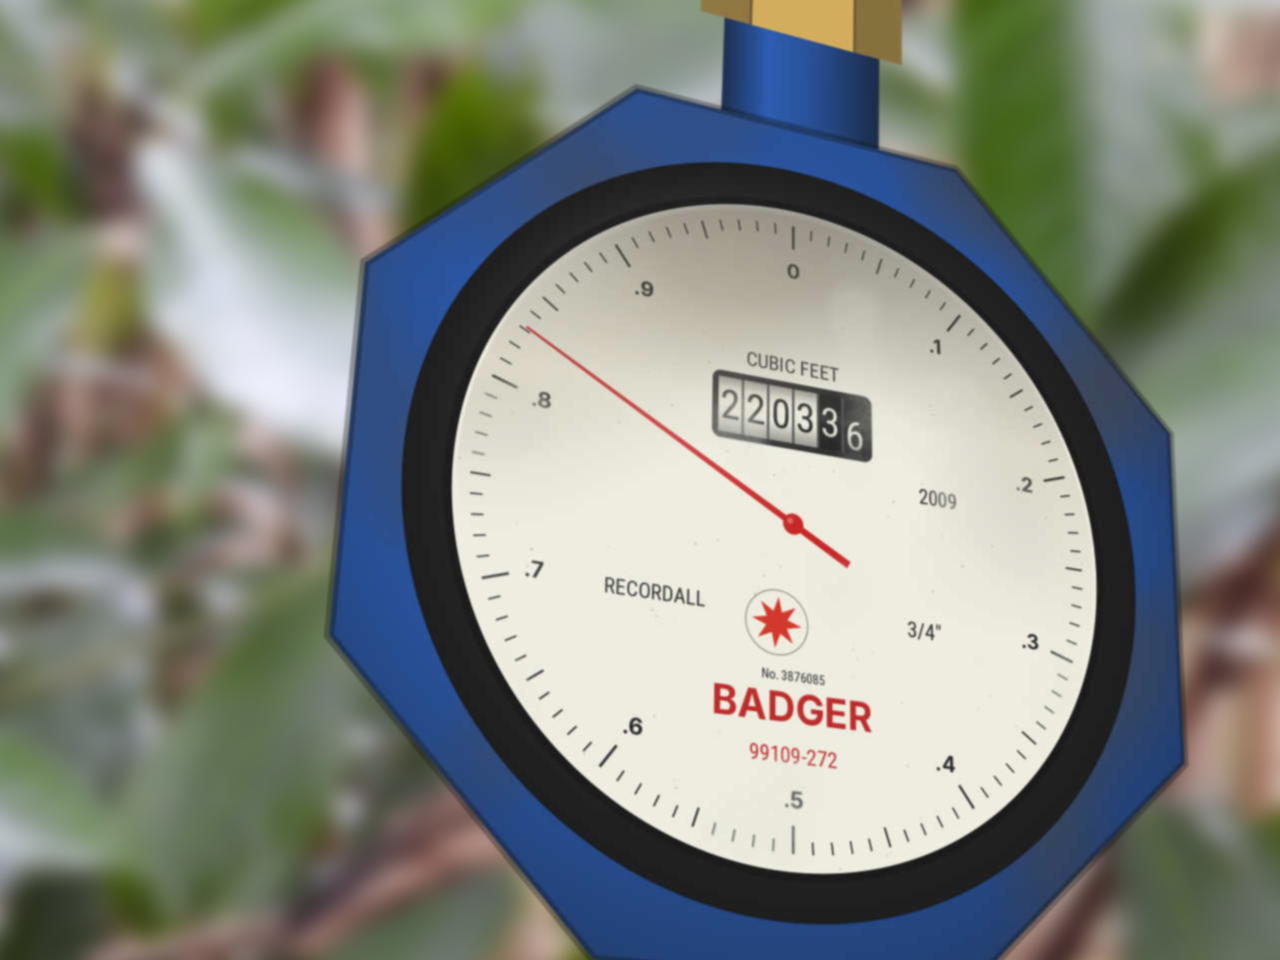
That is **220335.83** ft³
